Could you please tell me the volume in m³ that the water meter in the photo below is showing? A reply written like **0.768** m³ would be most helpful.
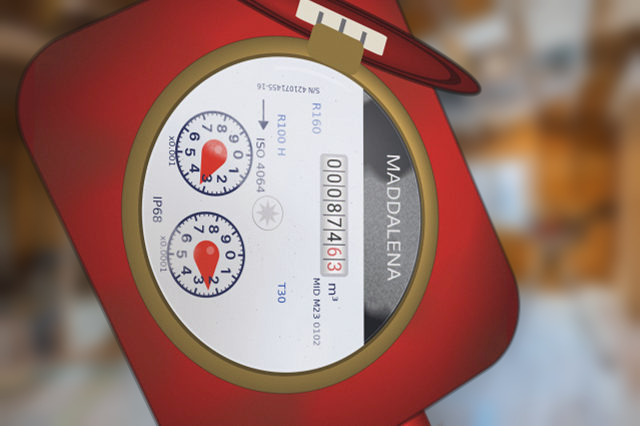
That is **874.6332** m³
